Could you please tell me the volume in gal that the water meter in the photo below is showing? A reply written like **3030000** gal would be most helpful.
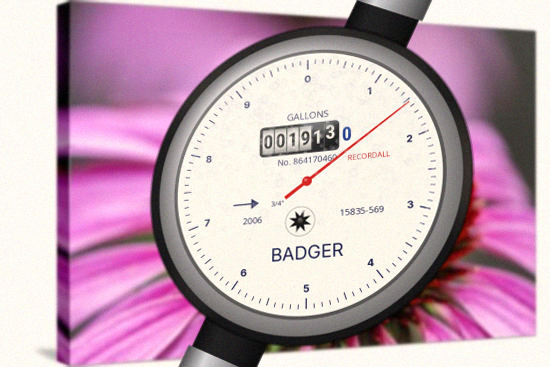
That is **19131.5** gal
